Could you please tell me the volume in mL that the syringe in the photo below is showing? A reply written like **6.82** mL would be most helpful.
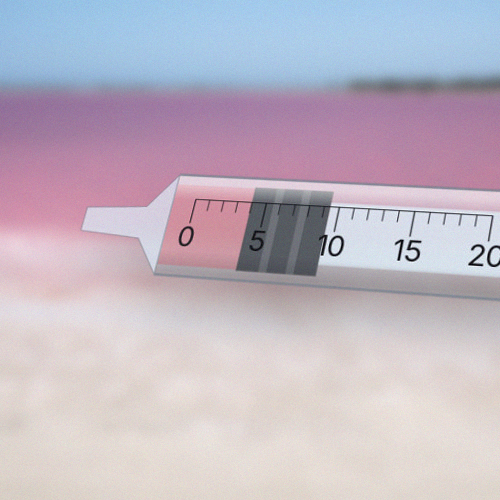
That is **4** mL
